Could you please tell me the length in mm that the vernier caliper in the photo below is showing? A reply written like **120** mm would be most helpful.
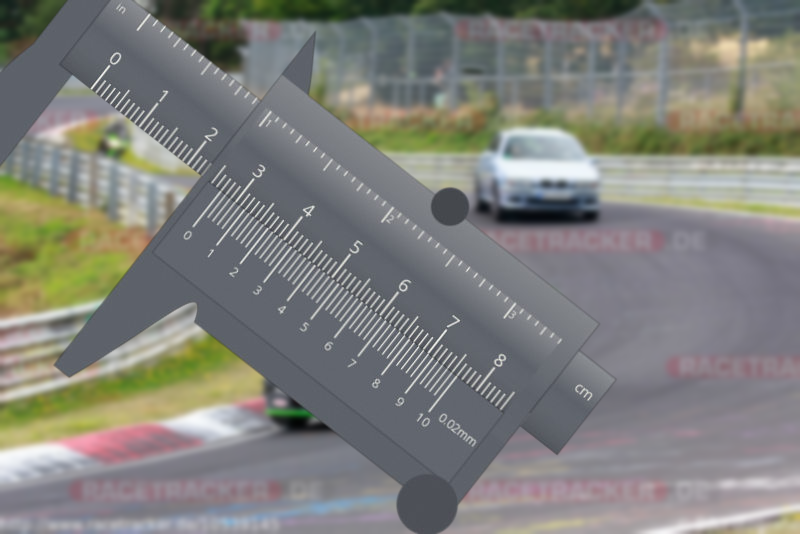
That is **27.0** mm
